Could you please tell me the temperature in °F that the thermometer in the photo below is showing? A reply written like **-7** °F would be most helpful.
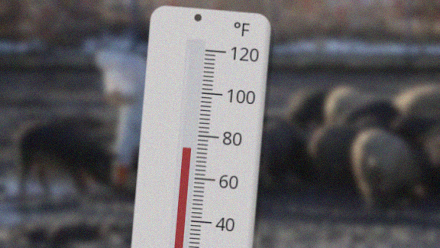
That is **74** °F
